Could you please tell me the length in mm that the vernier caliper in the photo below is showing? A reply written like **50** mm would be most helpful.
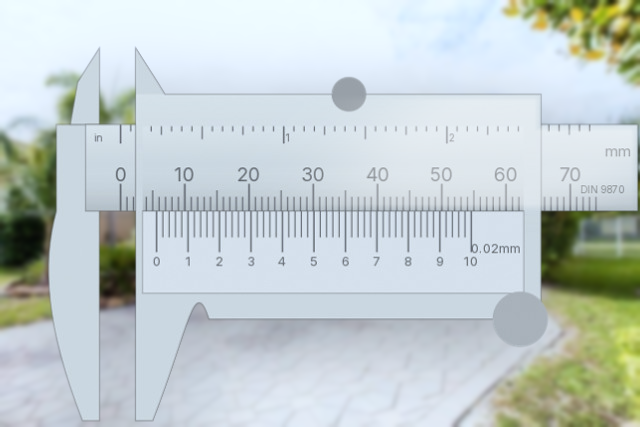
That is **5.6** mm
